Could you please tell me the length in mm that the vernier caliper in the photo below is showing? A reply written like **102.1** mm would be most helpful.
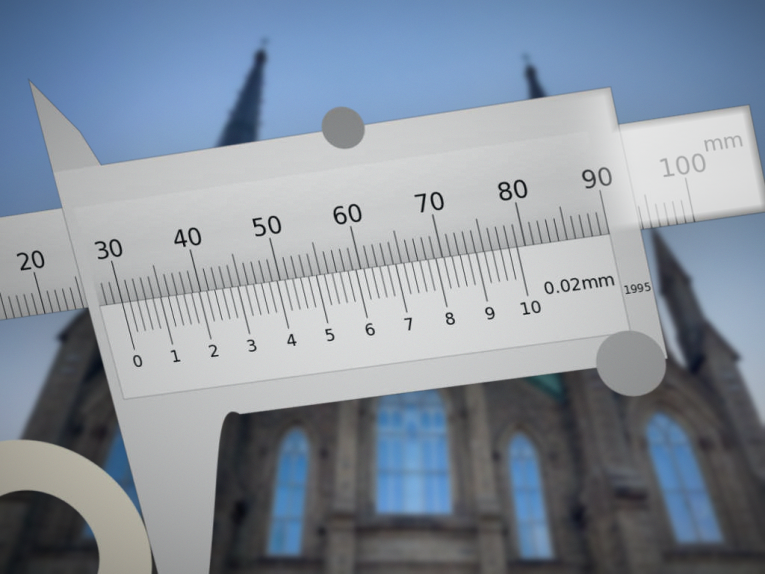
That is **30.0** mm
